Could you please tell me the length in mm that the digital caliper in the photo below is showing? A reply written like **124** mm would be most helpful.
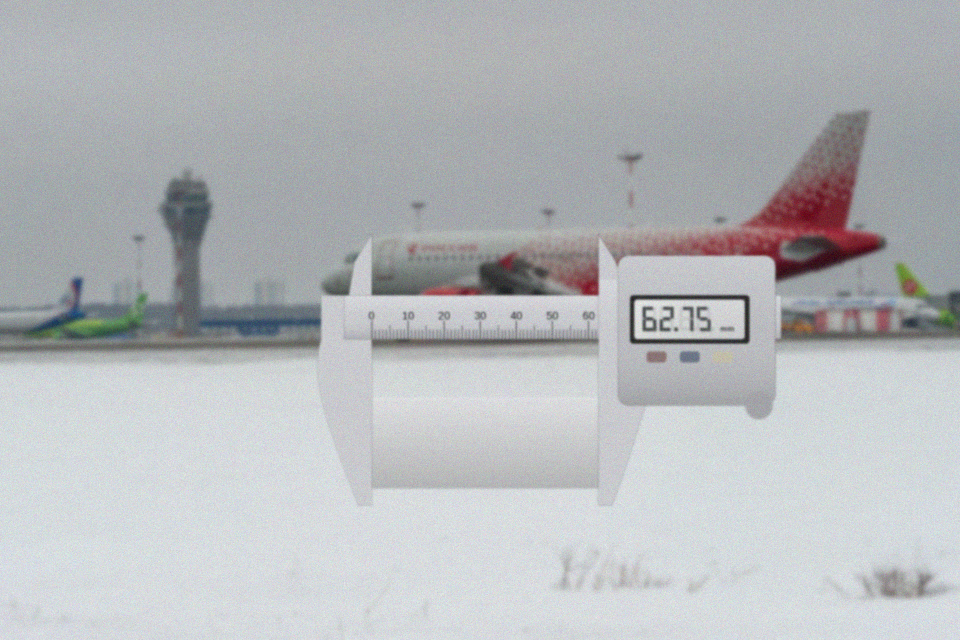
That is **62.75** mm
